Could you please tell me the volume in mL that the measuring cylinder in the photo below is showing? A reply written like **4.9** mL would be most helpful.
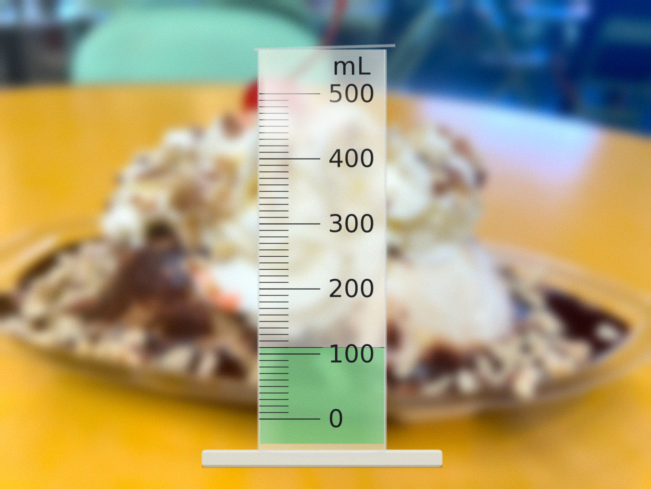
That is **110** mL
